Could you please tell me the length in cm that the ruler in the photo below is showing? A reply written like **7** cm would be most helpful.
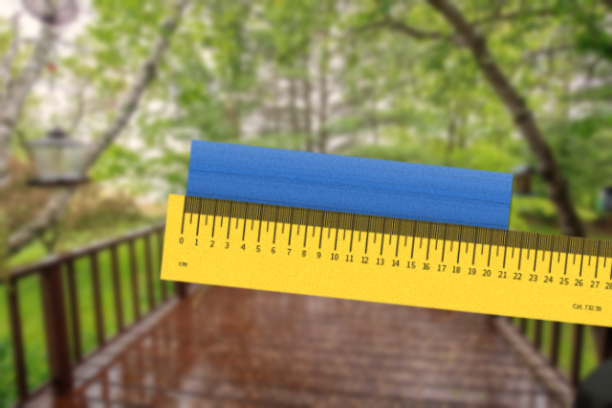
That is **21** cm
